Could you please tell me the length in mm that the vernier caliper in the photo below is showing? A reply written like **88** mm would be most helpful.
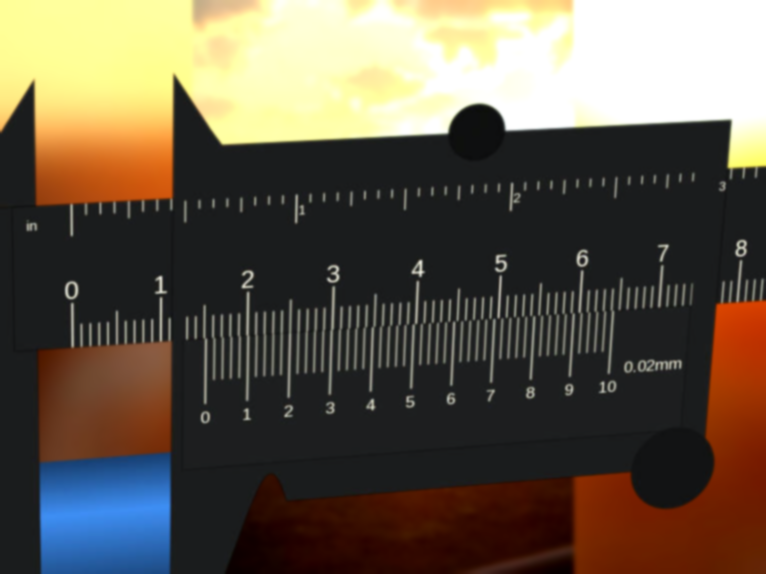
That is **15.2** mm
